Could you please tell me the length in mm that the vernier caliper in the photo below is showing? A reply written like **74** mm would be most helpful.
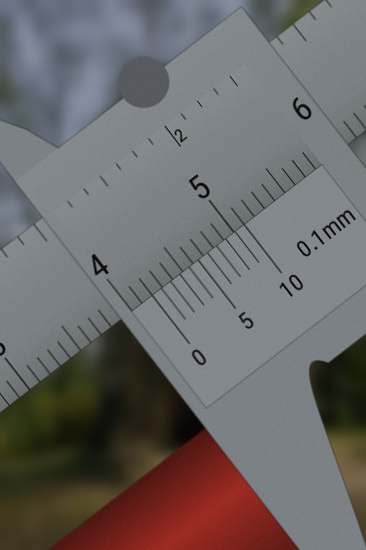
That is **42.0** mm
